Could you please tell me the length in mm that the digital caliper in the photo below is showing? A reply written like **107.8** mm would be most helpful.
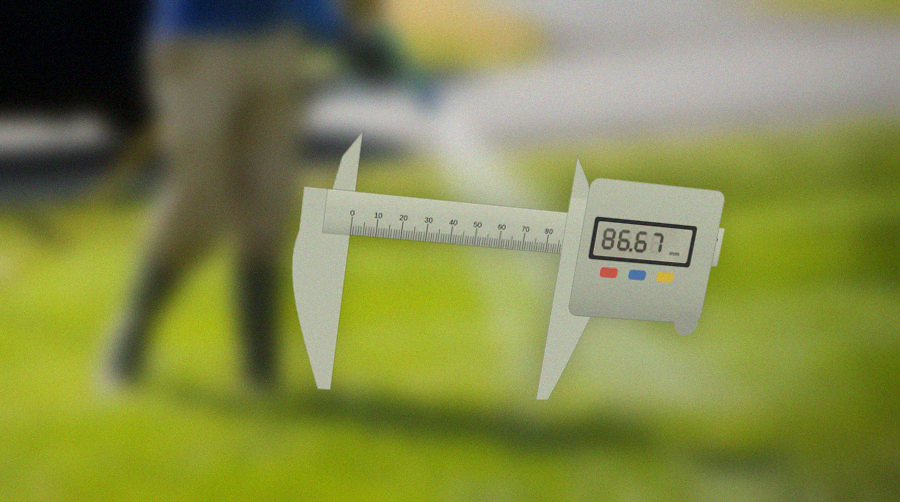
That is **86.67** mm
